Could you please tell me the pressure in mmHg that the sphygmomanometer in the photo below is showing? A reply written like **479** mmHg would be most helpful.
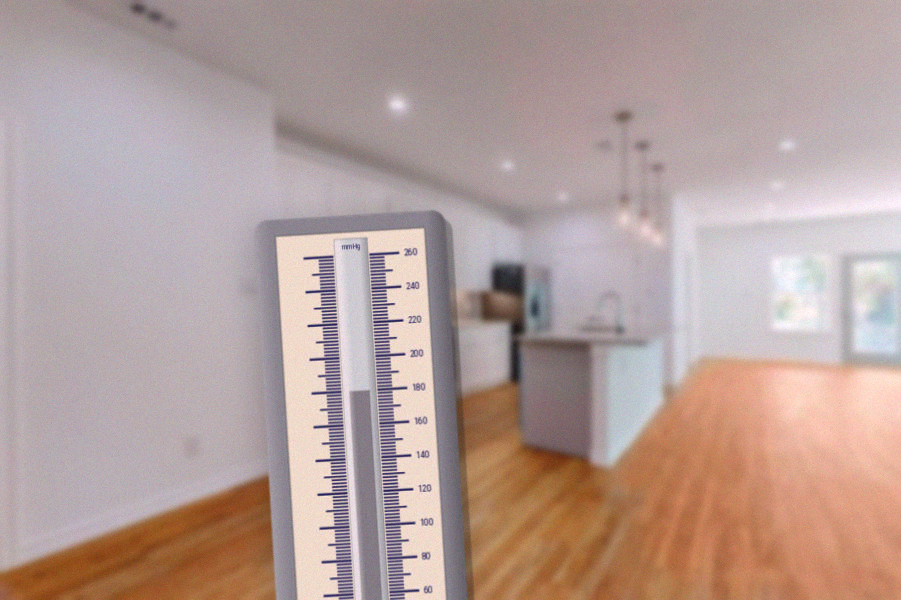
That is **180** mmHg
